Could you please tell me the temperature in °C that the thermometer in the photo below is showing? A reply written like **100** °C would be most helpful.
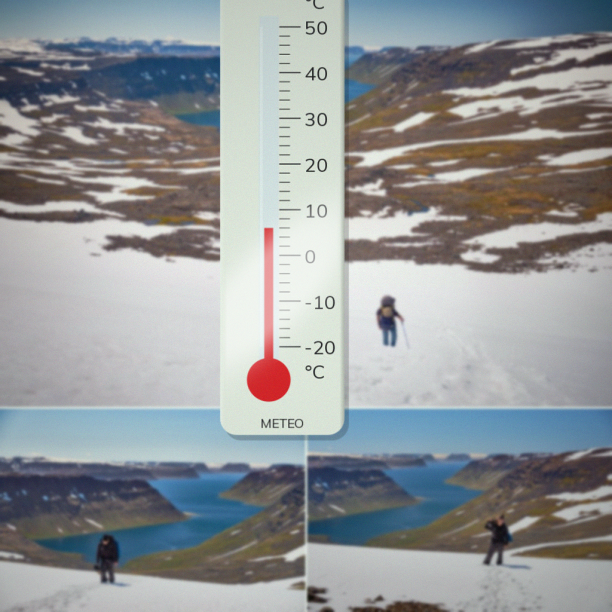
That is **6** °C
